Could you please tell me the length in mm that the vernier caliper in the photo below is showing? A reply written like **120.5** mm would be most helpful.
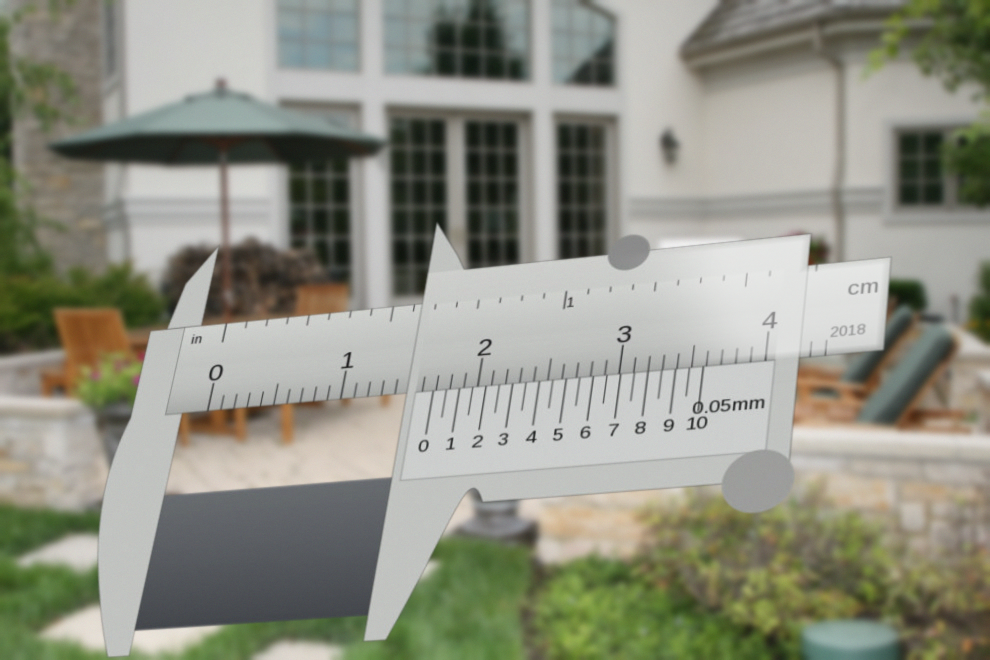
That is **16.8** mm
